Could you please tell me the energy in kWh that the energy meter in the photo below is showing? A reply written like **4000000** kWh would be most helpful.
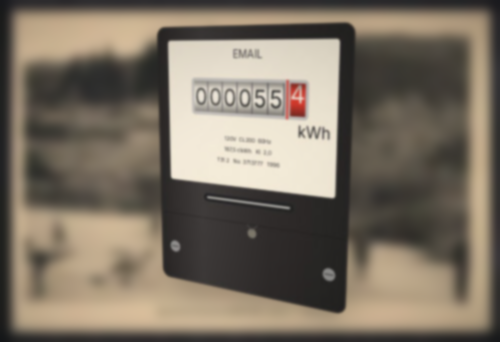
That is **55.4** kWh
